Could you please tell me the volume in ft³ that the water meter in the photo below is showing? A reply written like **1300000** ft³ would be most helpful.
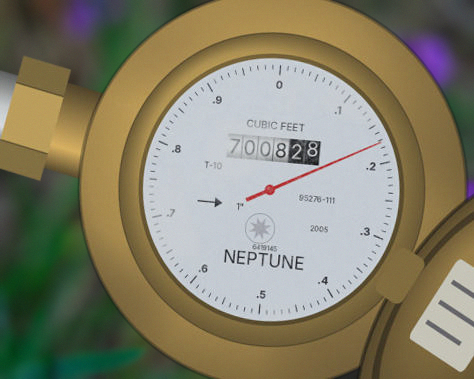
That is **700828.17** ft³
